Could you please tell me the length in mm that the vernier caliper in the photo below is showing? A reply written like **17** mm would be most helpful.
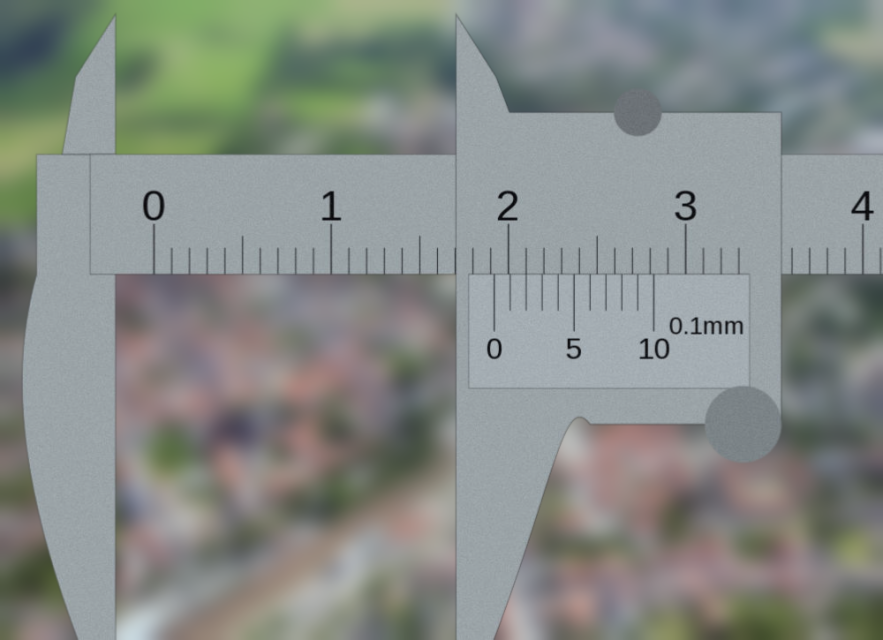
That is **19.2** mm
